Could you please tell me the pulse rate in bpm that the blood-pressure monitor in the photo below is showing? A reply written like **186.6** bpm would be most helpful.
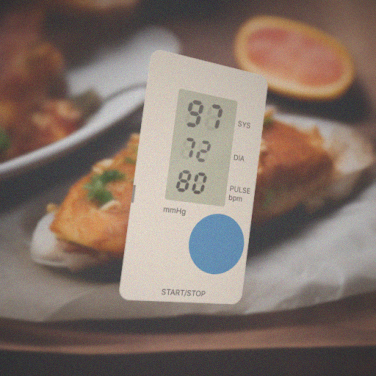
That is **80** bpm
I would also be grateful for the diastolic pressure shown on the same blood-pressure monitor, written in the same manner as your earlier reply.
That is **72** mmHg
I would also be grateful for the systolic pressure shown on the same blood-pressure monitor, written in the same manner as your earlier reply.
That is **97** mmHg
